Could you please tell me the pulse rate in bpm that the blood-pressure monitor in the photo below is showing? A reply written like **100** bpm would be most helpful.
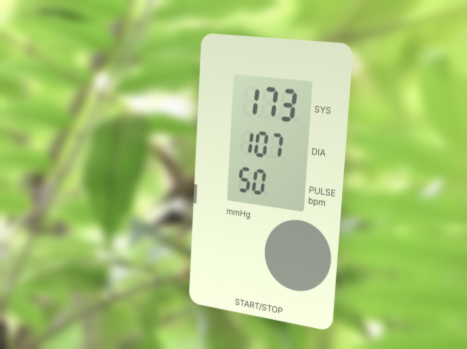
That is **50** bpm
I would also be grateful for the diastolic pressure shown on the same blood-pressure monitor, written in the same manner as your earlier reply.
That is **107** mmHg
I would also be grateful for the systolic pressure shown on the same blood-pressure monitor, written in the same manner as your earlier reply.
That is **173** mmHg
